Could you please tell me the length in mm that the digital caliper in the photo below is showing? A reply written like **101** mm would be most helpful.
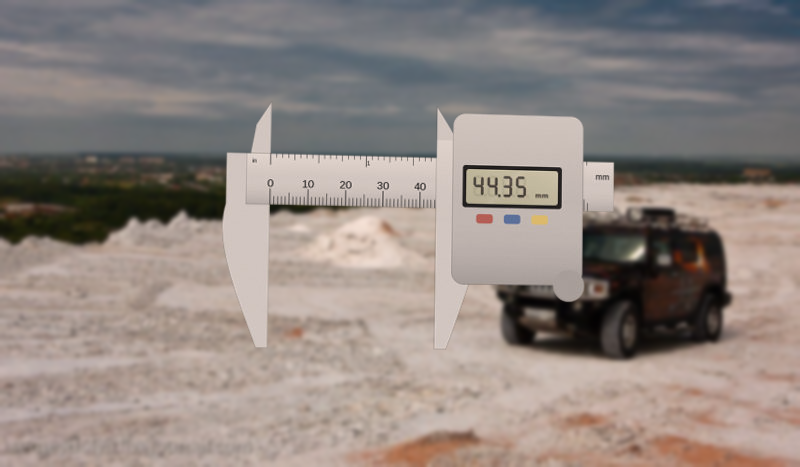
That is **44.35** mm
